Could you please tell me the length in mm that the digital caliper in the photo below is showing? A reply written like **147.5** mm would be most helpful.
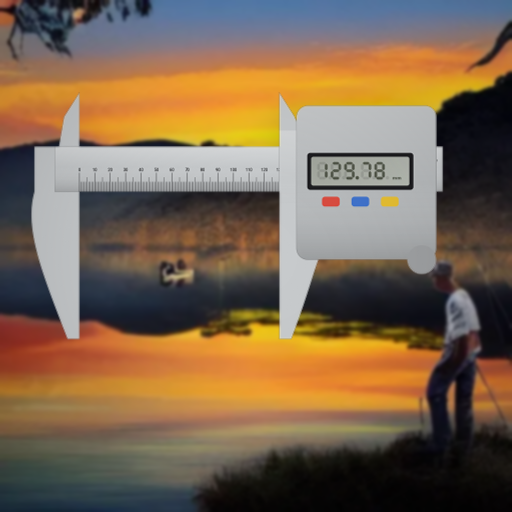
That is **129.78** mm
